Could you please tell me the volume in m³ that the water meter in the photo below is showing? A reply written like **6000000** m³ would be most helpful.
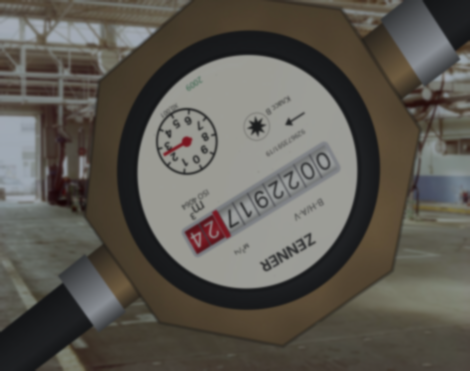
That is **22917.242** m³
